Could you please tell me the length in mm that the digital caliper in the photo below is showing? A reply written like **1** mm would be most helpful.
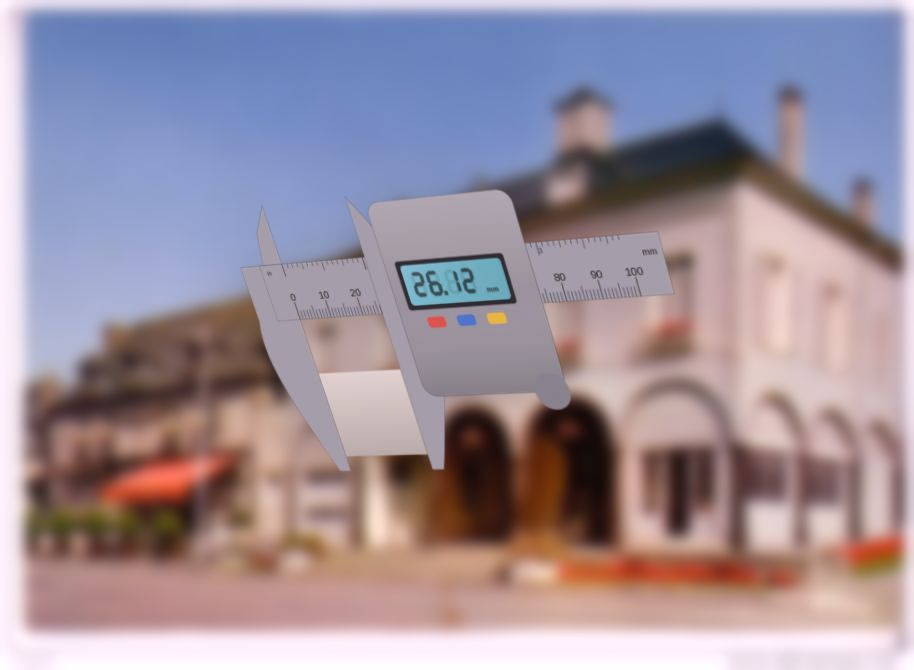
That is **26.12** mm
